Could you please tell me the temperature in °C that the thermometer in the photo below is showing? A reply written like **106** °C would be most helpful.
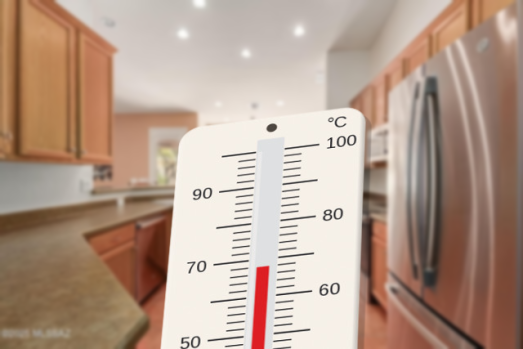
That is **68** °C
